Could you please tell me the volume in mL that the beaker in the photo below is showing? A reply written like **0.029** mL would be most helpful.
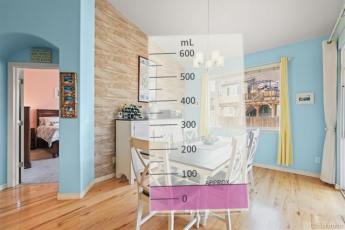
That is **50** mL
